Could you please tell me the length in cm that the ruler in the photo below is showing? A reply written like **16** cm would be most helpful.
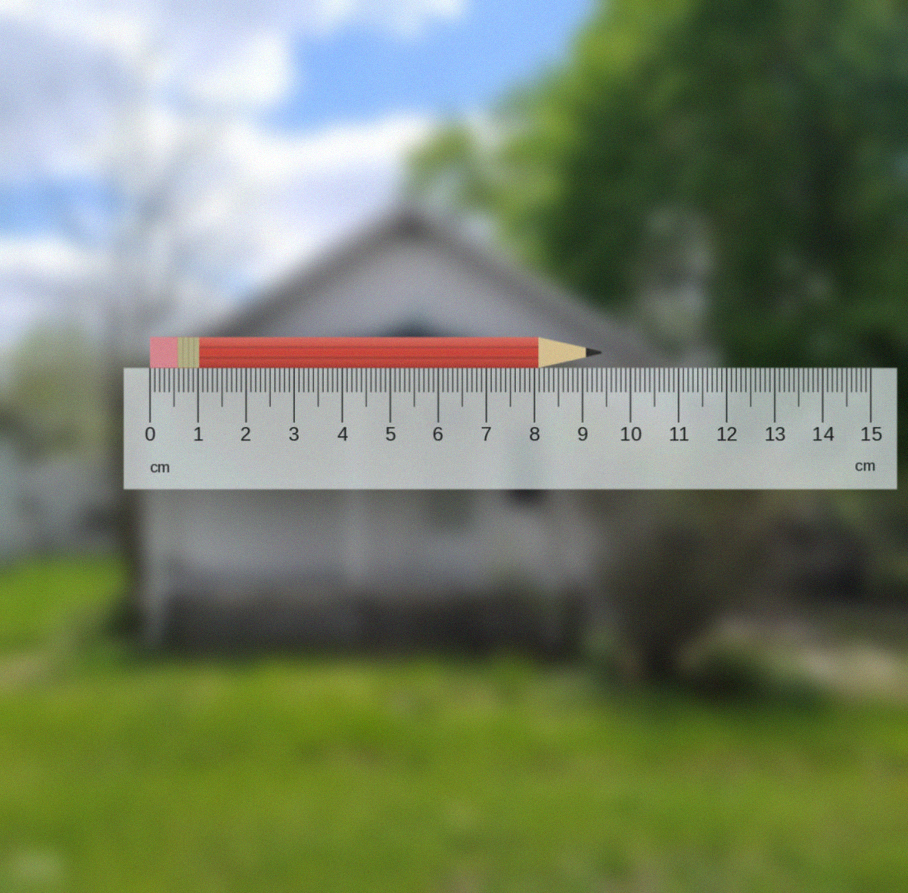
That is **9.4** cm
